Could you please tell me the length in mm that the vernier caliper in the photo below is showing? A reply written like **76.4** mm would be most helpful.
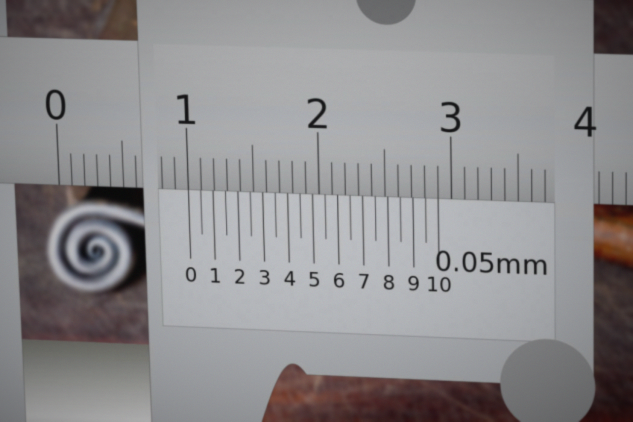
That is **10.0** mm
